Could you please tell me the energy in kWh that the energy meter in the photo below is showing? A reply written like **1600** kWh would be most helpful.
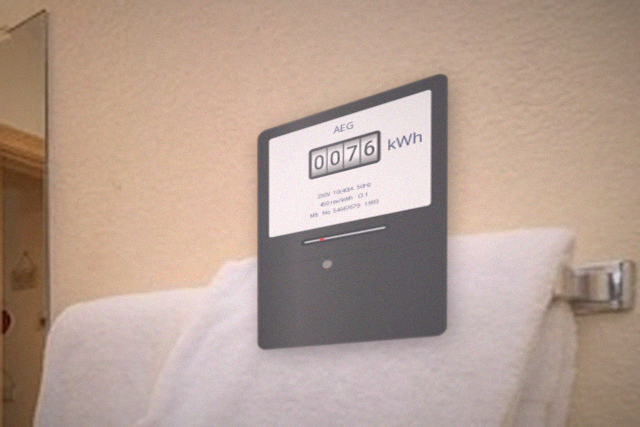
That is **76** kWh
